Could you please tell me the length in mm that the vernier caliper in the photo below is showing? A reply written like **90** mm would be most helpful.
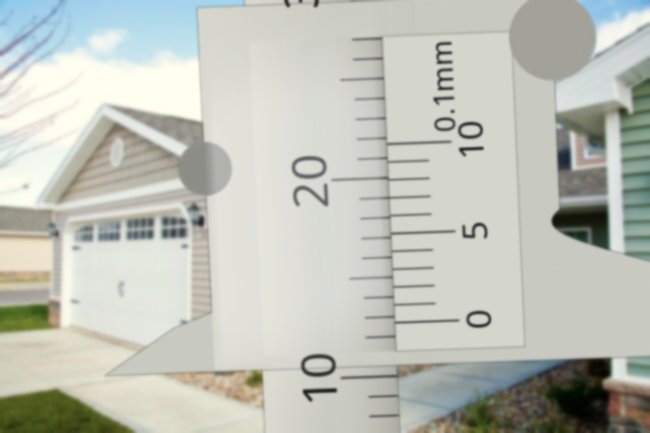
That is **12.7** mm
